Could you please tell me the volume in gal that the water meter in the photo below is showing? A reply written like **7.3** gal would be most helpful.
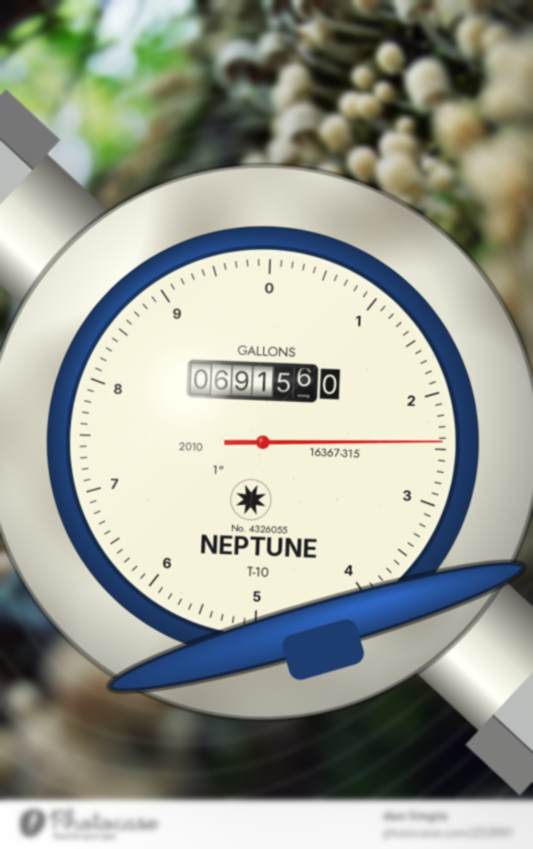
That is **691562.4** gal
